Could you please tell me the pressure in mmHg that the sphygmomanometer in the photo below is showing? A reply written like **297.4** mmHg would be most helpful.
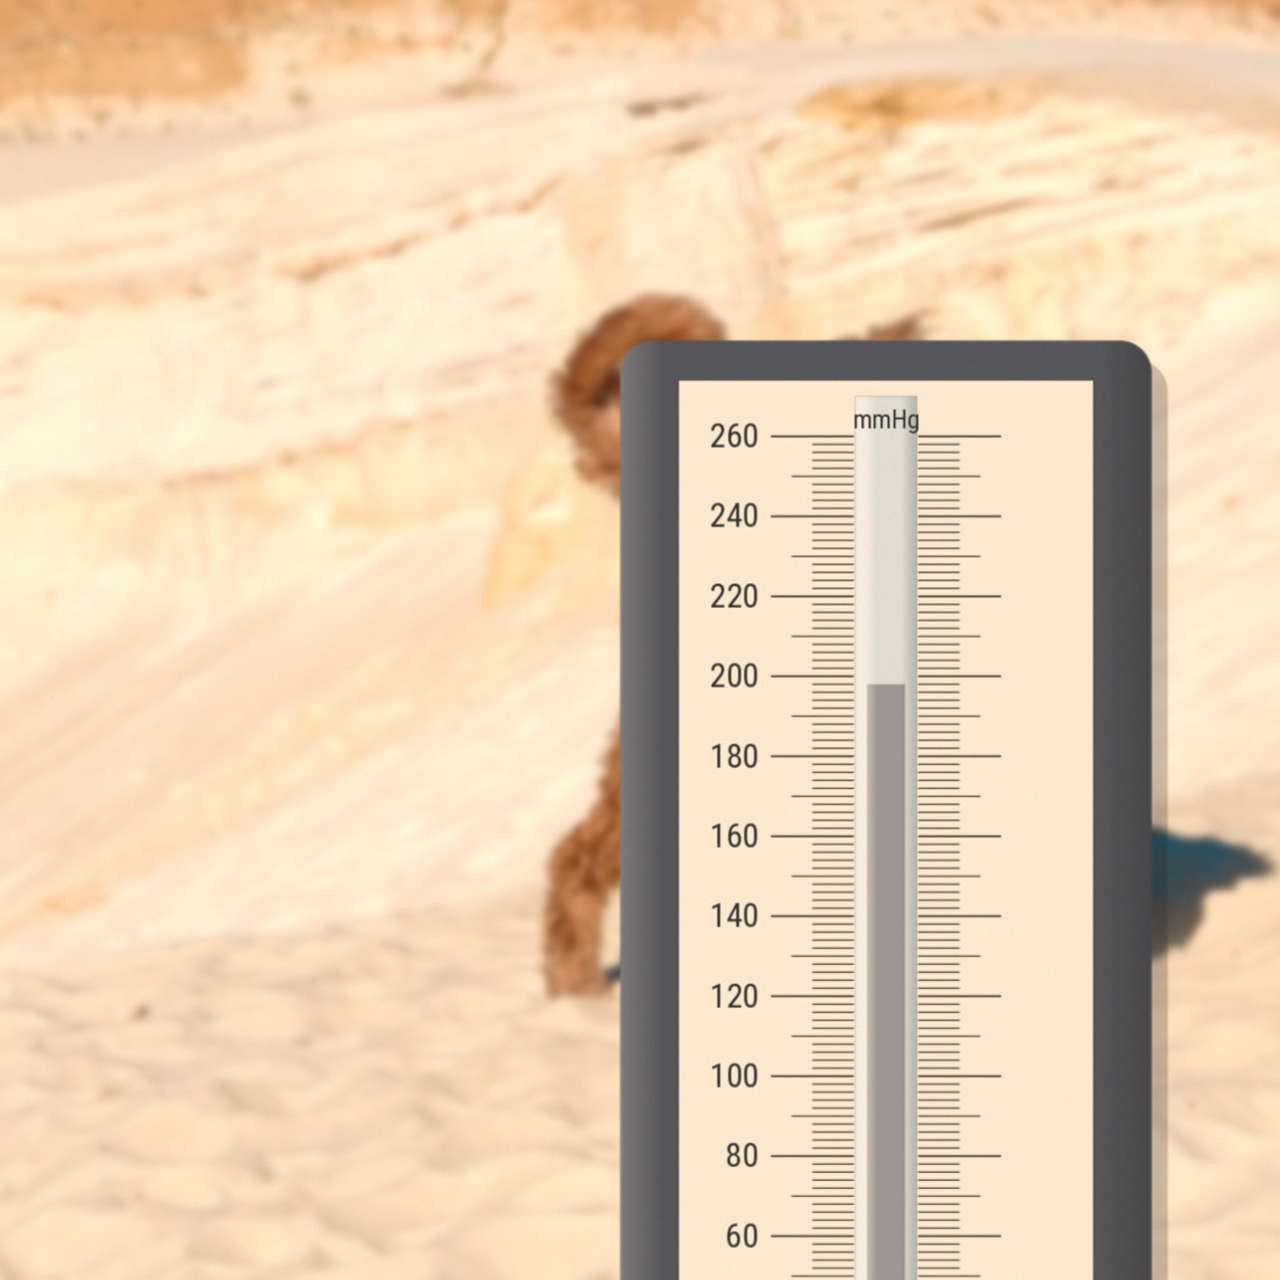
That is **198** mmHg
